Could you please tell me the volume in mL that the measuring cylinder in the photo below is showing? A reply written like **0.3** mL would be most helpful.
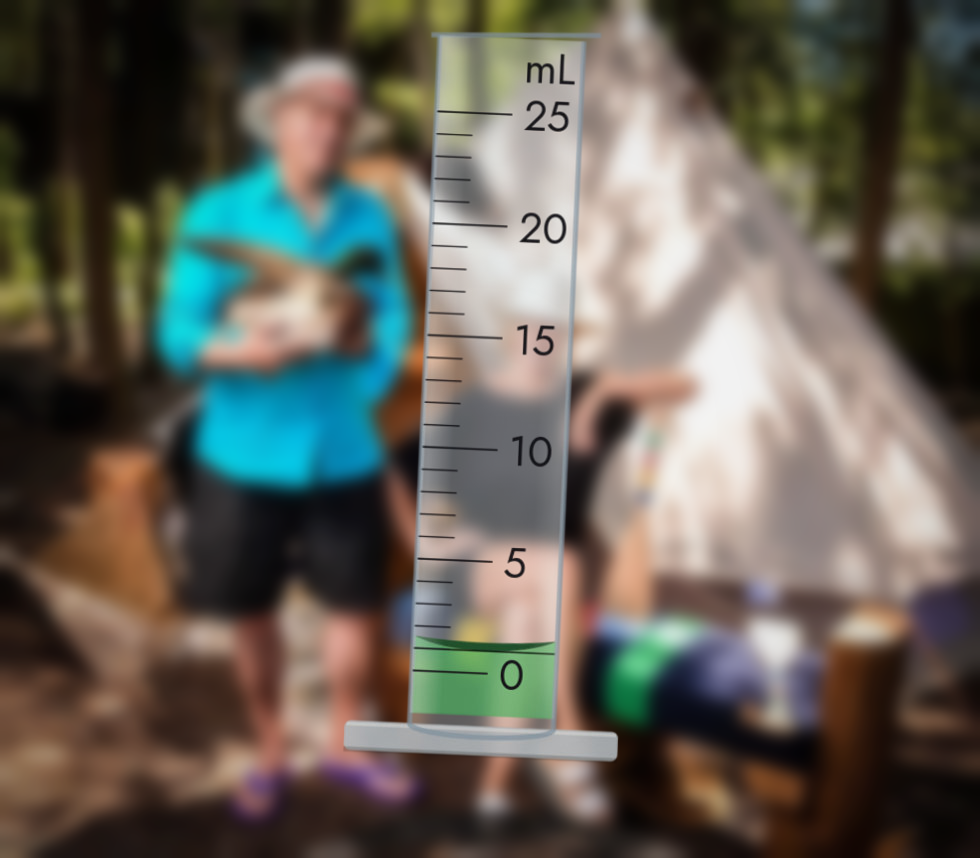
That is **1** mL
